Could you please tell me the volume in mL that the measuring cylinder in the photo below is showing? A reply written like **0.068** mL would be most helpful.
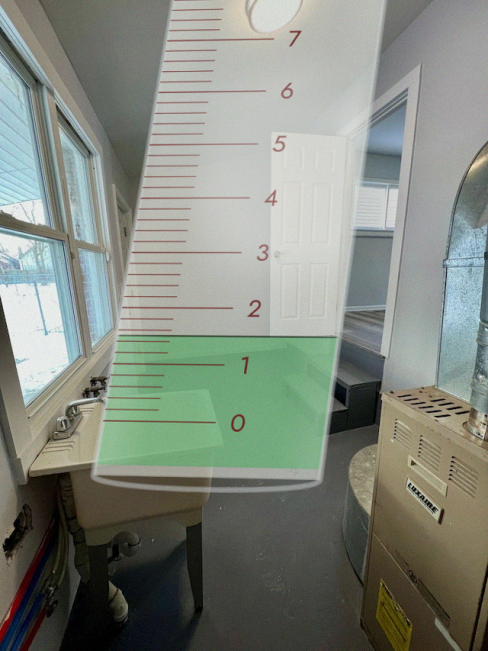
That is **1.5** mL
